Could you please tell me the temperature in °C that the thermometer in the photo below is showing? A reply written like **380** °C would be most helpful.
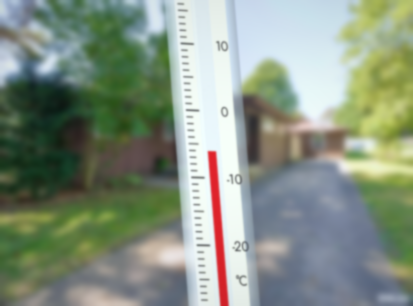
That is **-6** °C
